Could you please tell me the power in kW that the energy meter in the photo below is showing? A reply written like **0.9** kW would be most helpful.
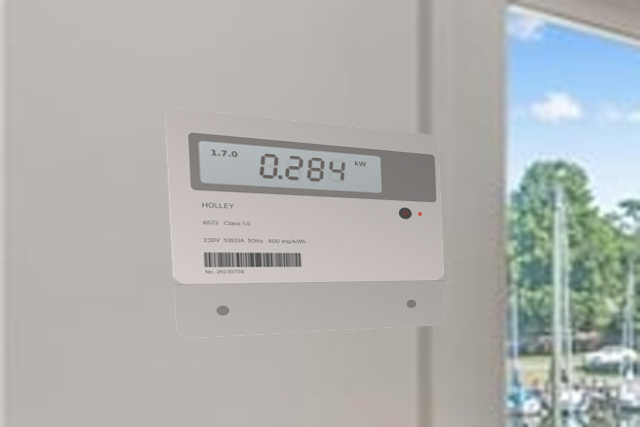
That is **0.284** kW
